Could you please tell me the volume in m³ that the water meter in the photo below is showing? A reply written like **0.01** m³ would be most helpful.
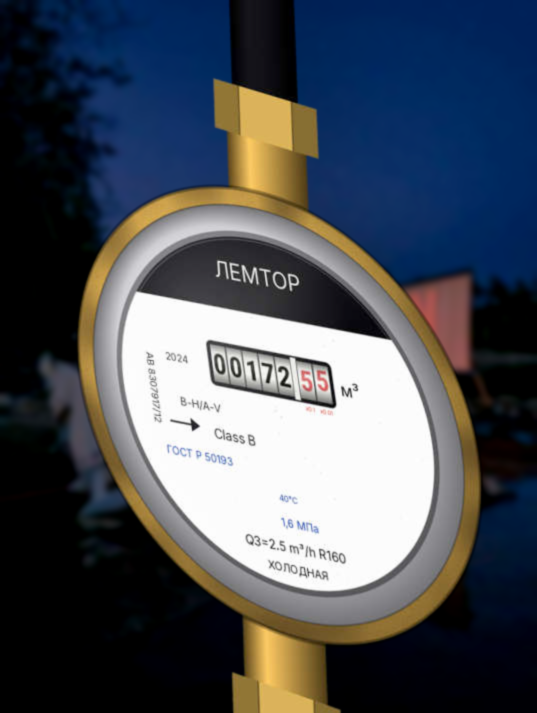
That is **172.55** m³
